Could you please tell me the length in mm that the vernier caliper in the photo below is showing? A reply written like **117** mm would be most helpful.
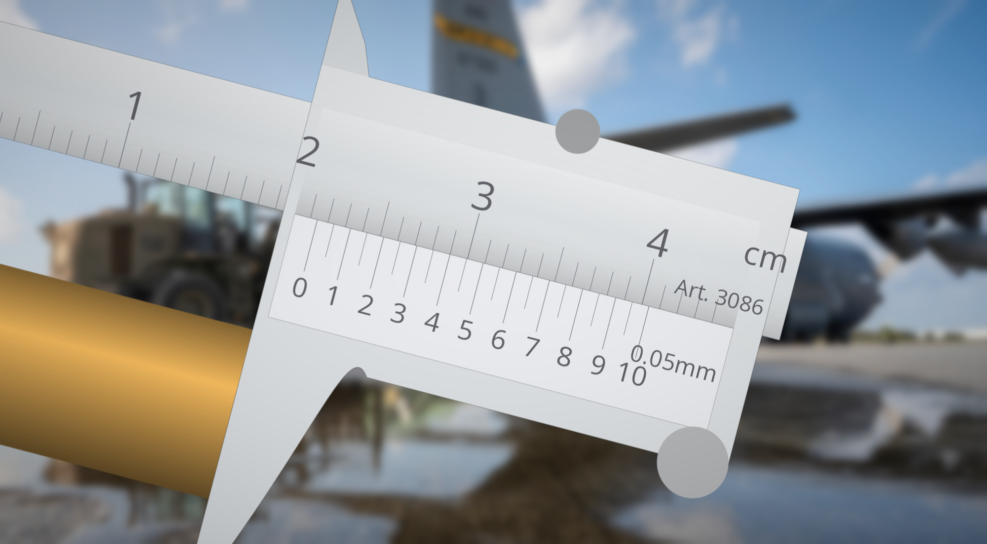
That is **21.4** mm
